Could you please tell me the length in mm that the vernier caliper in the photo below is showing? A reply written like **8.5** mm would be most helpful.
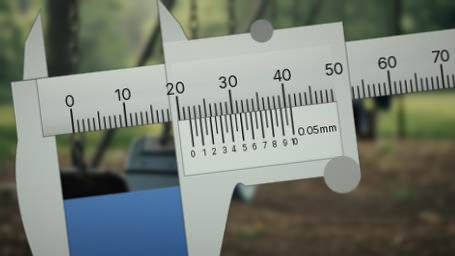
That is **22.0** mm
